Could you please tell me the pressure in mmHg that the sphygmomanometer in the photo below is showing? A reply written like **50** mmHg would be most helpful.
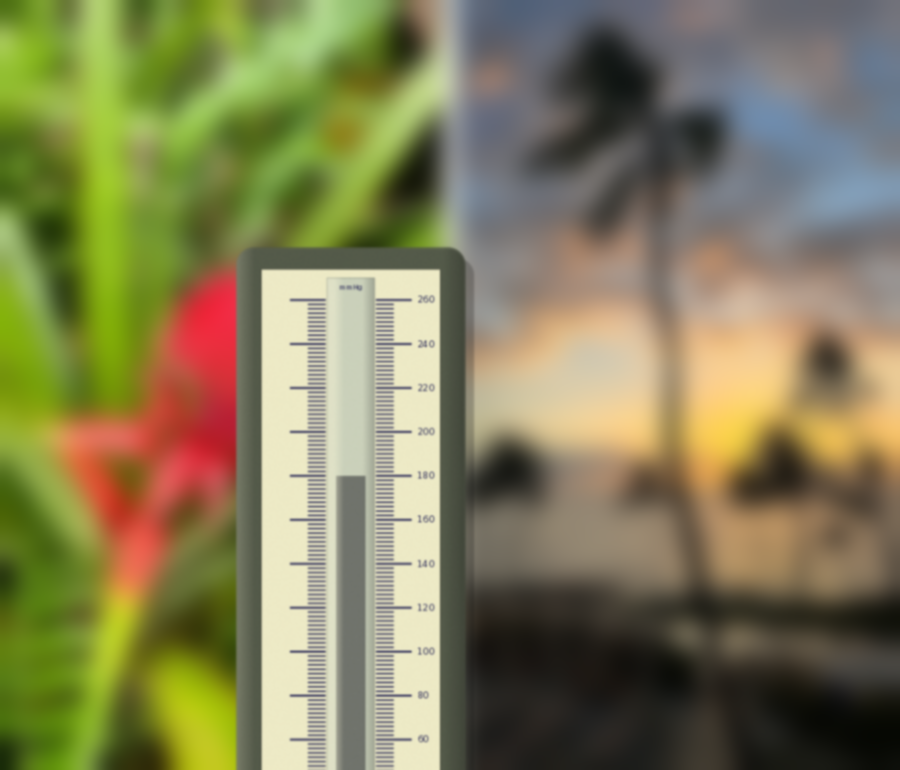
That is **180** mmHg
